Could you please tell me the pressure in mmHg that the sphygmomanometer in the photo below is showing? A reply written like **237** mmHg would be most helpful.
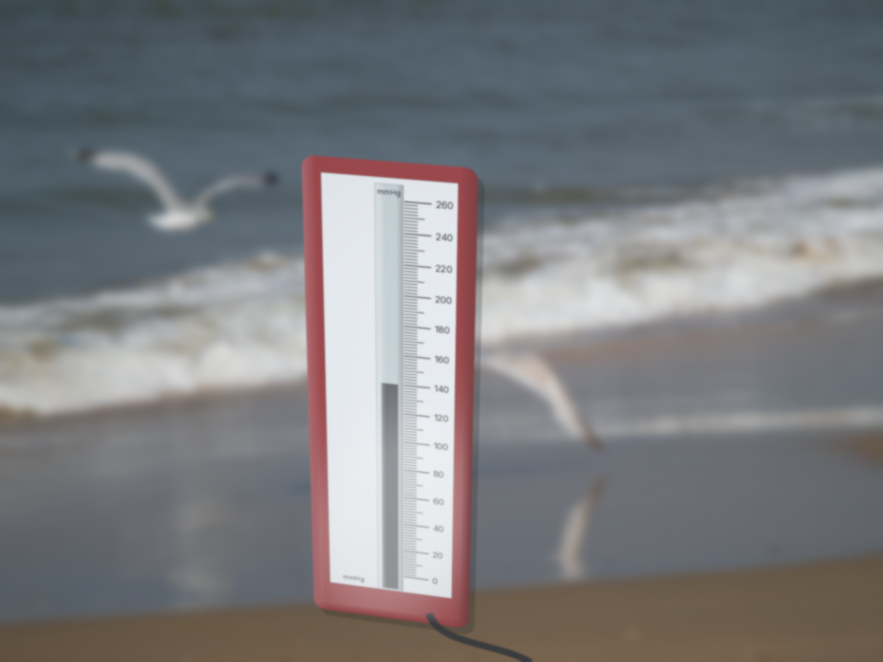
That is **140** mmHg
